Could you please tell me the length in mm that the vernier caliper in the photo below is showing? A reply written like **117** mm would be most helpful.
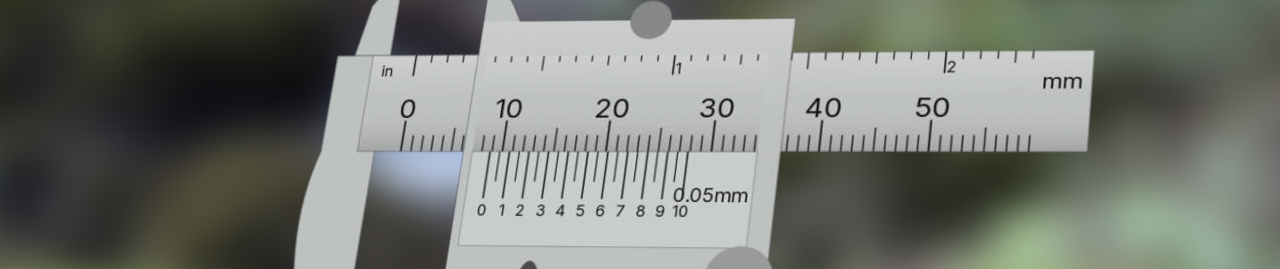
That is **8.8** mm
